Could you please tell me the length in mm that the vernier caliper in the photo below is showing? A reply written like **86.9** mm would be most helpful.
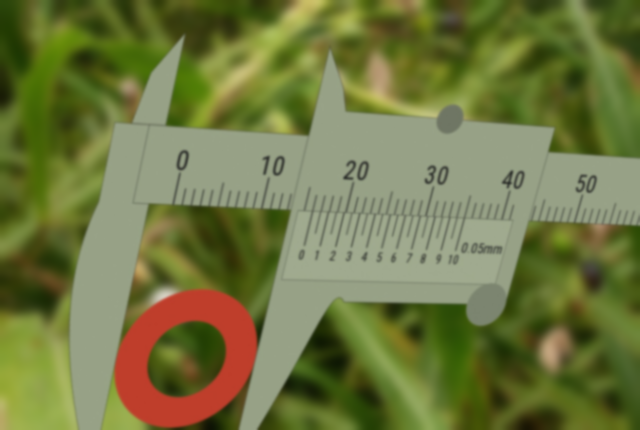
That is **16.0** mm
